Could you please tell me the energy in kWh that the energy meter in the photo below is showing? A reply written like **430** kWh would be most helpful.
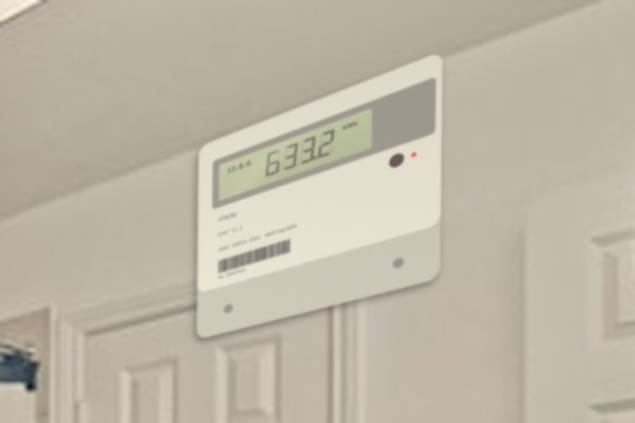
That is **633.2** kWh
